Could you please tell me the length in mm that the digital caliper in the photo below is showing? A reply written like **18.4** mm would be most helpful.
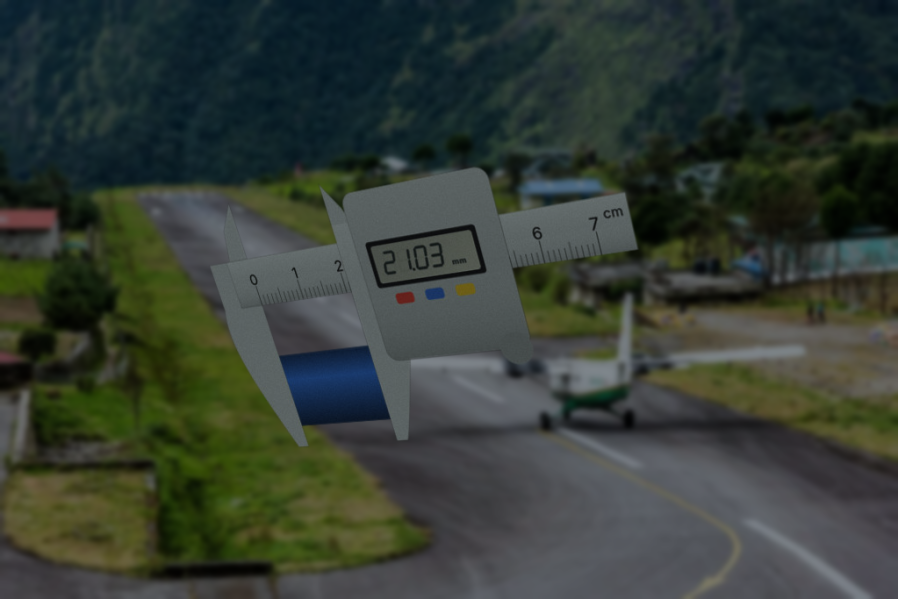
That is **21.03** mm
